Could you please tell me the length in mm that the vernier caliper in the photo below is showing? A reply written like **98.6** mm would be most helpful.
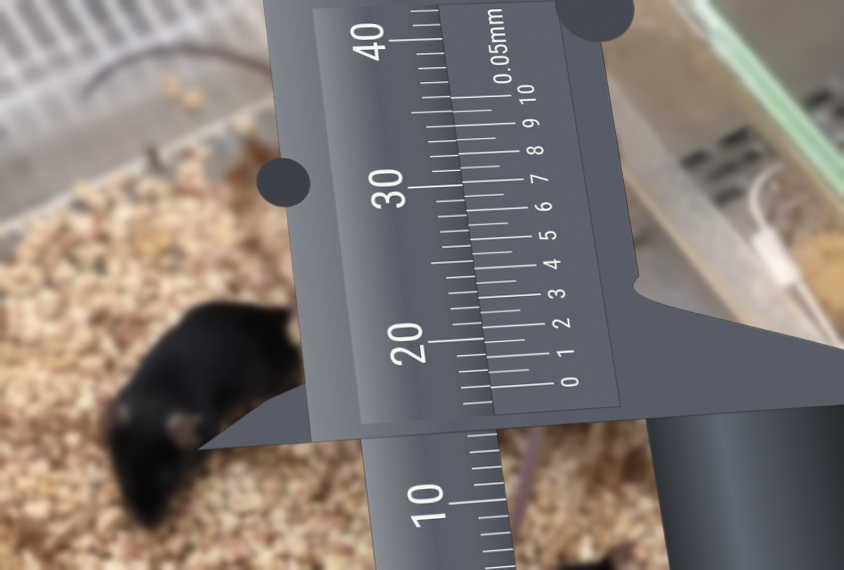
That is **16.9** mm
